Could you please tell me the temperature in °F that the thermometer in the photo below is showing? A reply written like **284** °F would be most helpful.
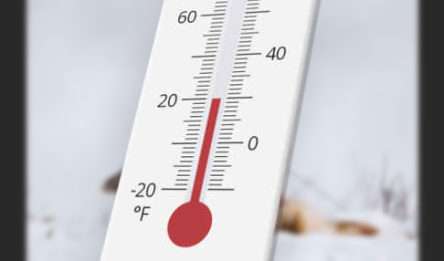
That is **20** °F
